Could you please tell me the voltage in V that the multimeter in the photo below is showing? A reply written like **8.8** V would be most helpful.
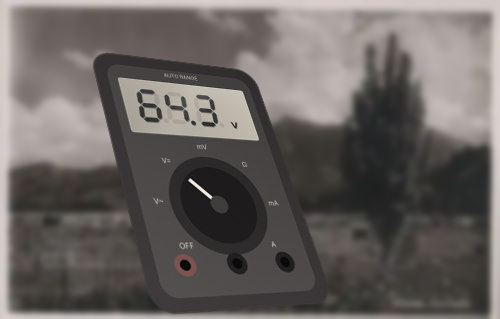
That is **64.3** V
